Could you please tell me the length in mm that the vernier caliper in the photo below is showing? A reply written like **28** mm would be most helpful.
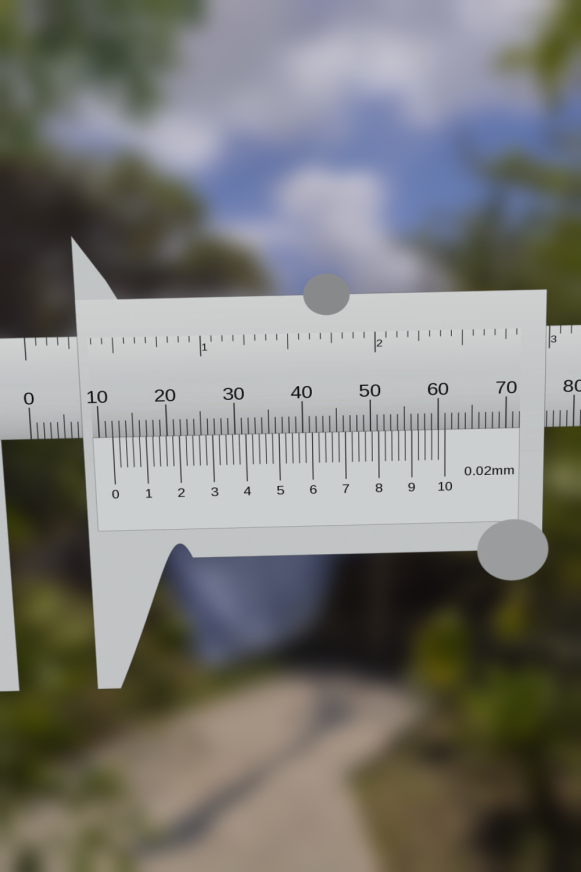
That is **12.0** mm
